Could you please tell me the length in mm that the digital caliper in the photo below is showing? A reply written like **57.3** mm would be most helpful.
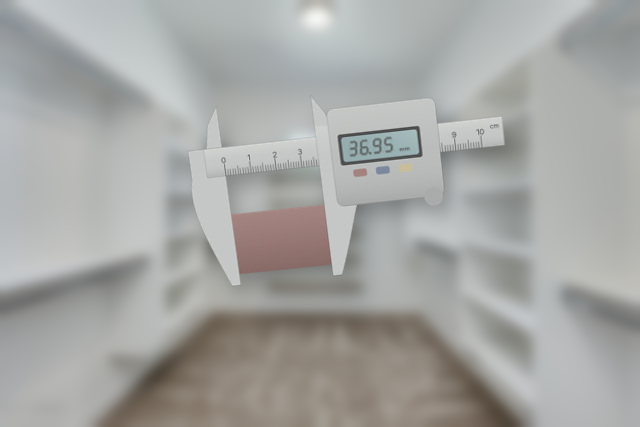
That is **36.95** mm
